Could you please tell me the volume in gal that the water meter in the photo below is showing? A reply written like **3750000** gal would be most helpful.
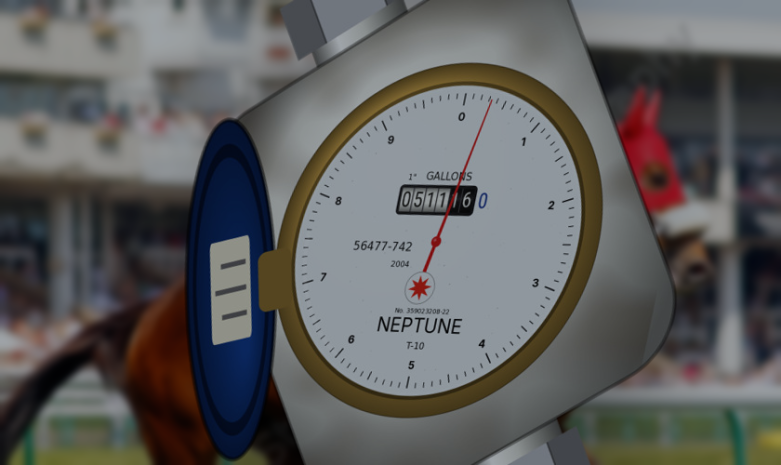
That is **511160.3** gal
